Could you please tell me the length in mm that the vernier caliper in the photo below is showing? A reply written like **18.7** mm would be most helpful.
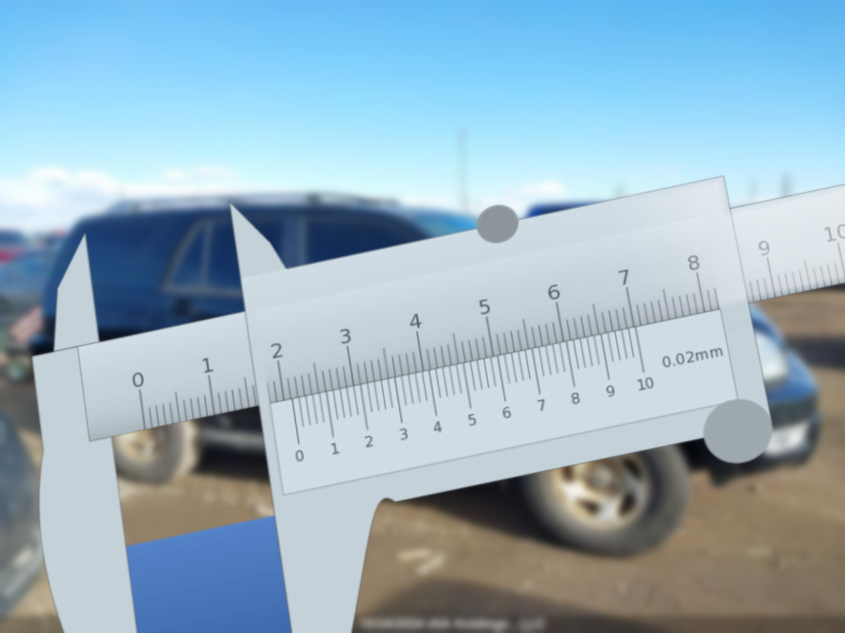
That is **21.2** mm
